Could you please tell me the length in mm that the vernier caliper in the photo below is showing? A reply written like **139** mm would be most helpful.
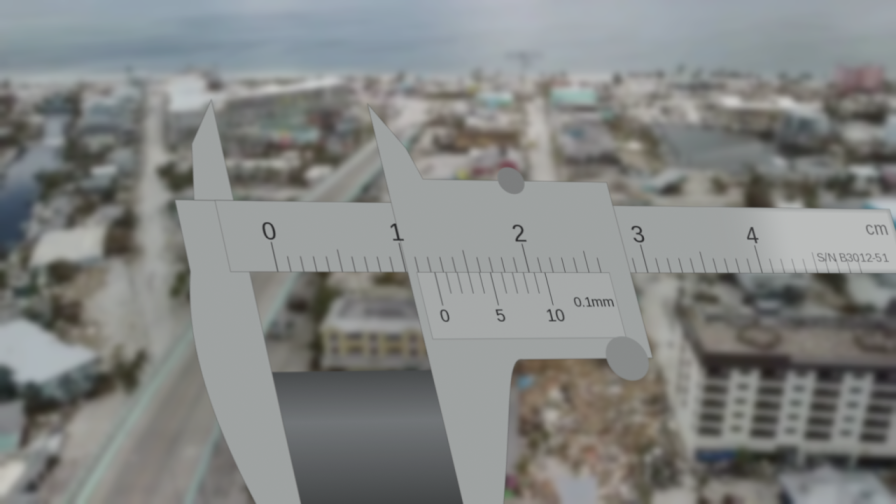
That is **12.3** mm
